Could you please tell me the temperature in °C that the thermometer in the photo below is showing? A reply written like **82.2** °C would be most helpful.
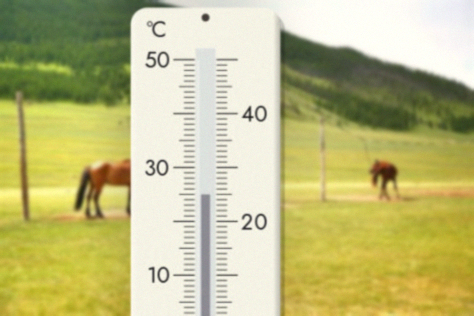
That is **25** °C
